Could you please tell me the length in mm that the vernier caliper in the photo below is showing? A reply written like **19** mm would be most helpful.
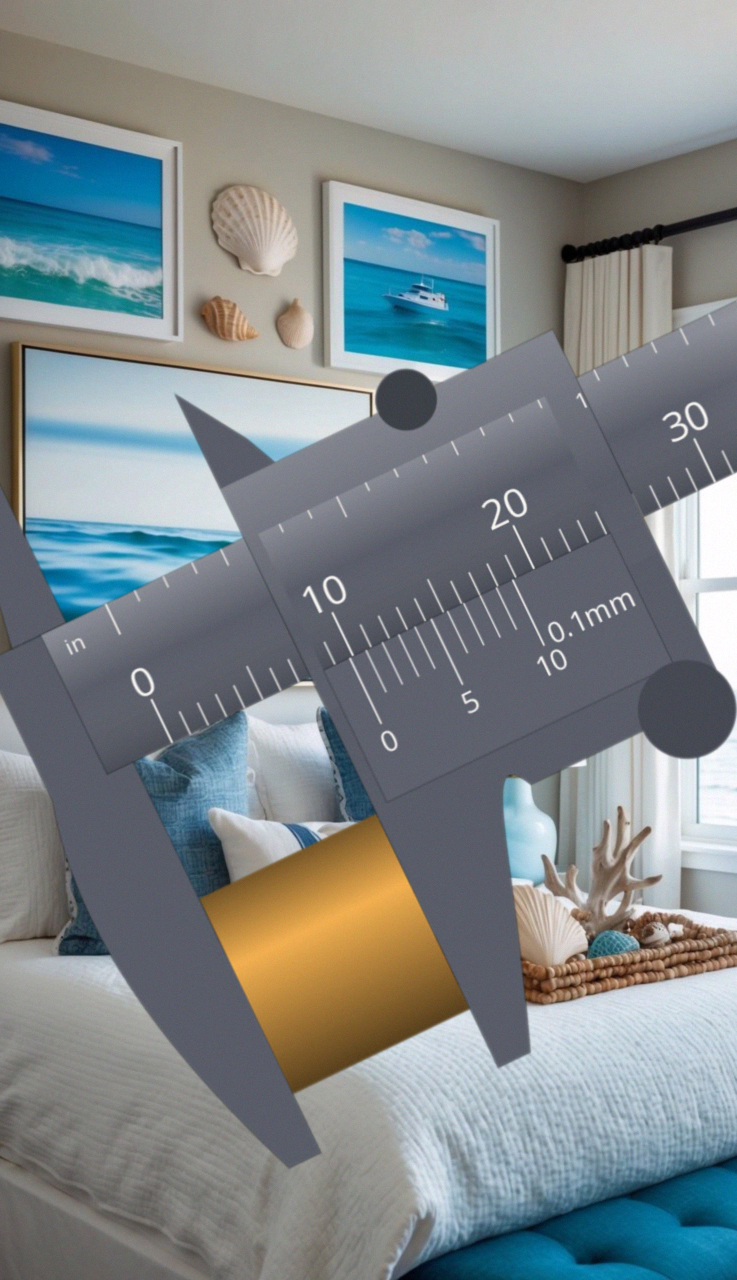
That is **9.8** mm
